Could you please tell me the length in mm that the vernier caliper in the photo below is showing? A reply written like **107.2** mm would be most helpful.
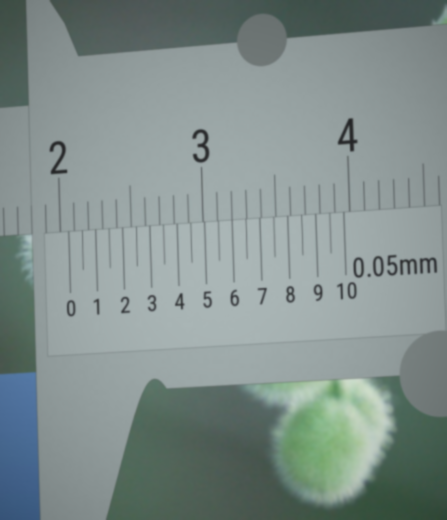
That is **20.6** mm
